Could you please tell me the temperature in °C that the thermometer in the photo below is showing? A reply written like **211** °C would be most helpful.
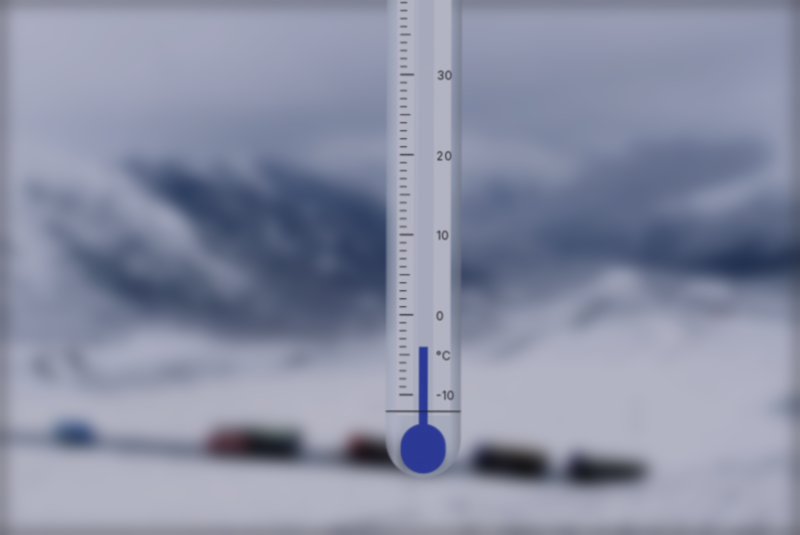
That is **-4** °C
